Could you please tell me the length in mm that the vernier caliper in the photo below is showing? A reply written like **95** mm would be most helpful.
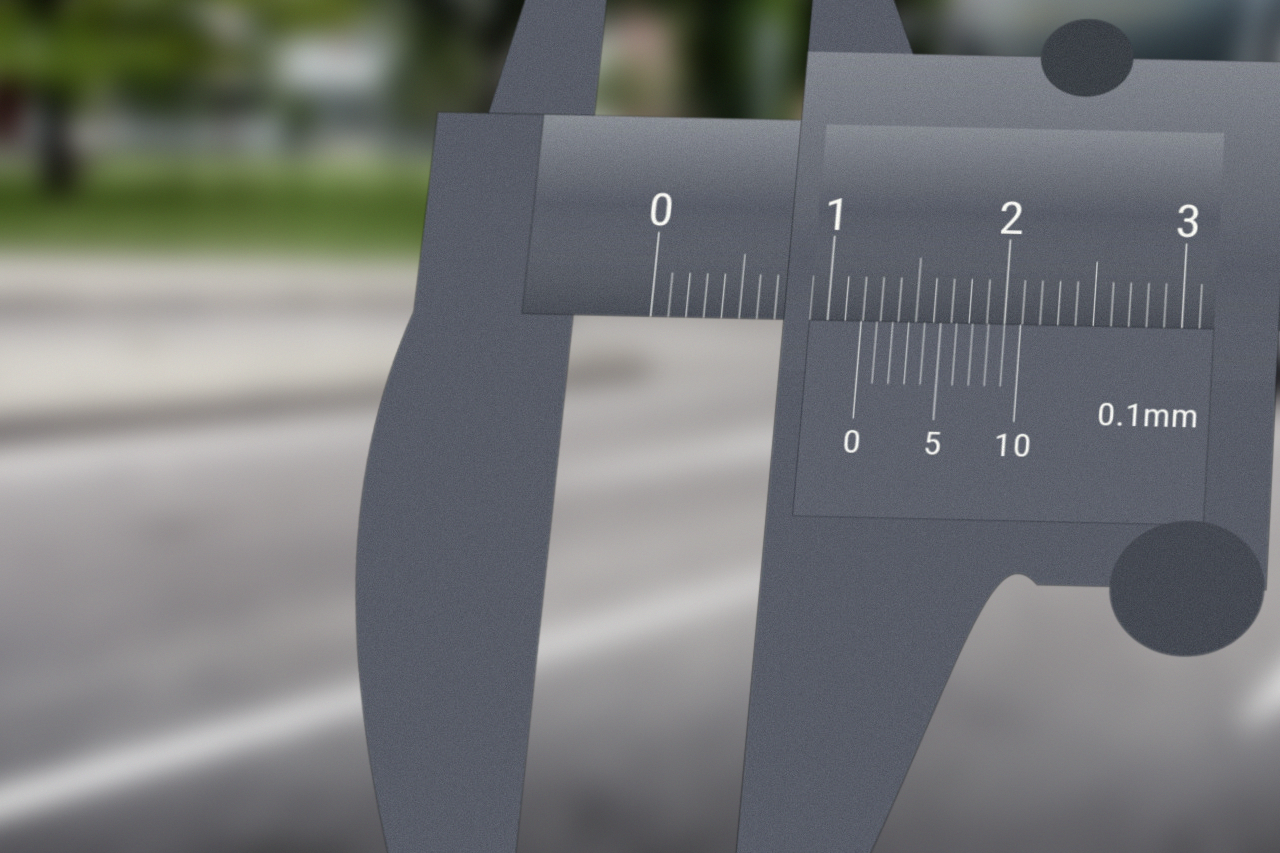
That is **11.9** mm
